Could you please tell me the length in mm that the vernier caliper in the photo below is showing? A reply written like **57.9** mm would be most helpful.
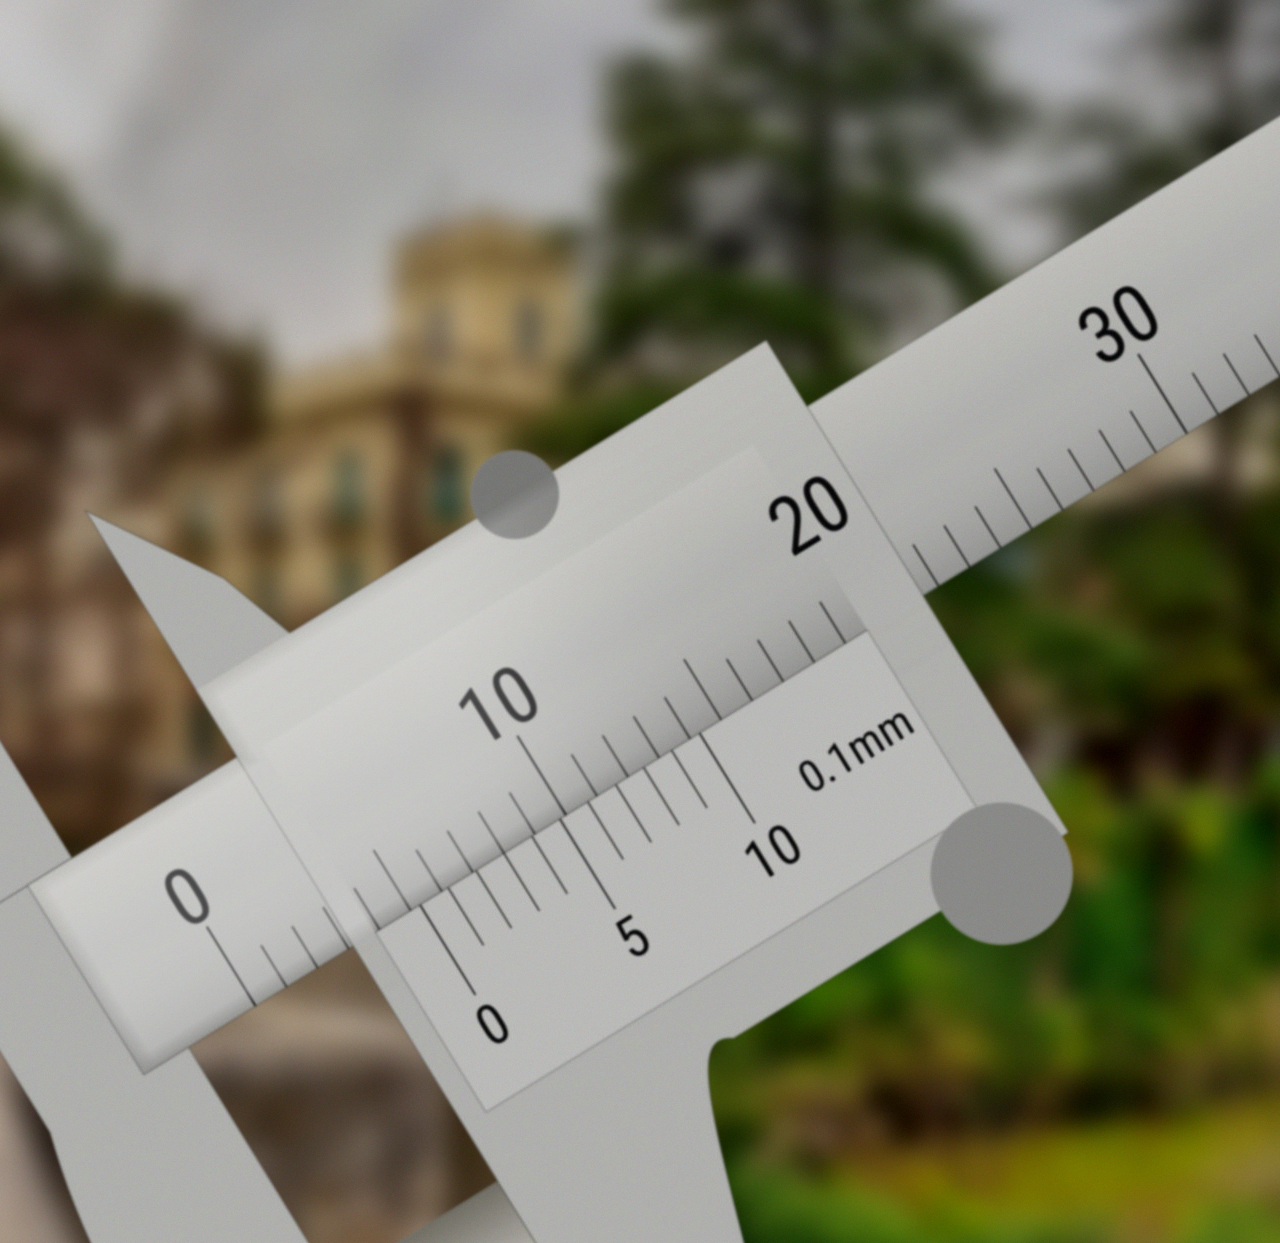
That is **5.3** mm
